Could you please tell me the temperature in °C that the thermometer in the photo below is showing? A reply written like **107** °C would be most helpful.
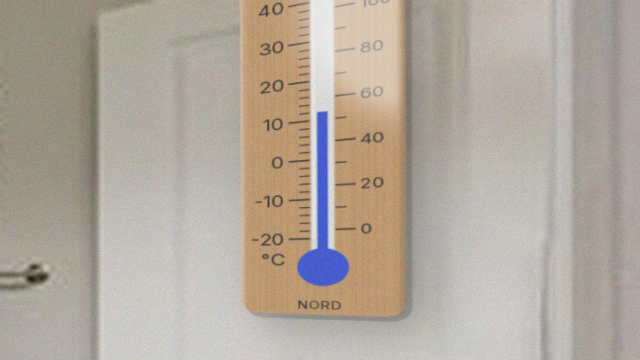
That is **12** °C
